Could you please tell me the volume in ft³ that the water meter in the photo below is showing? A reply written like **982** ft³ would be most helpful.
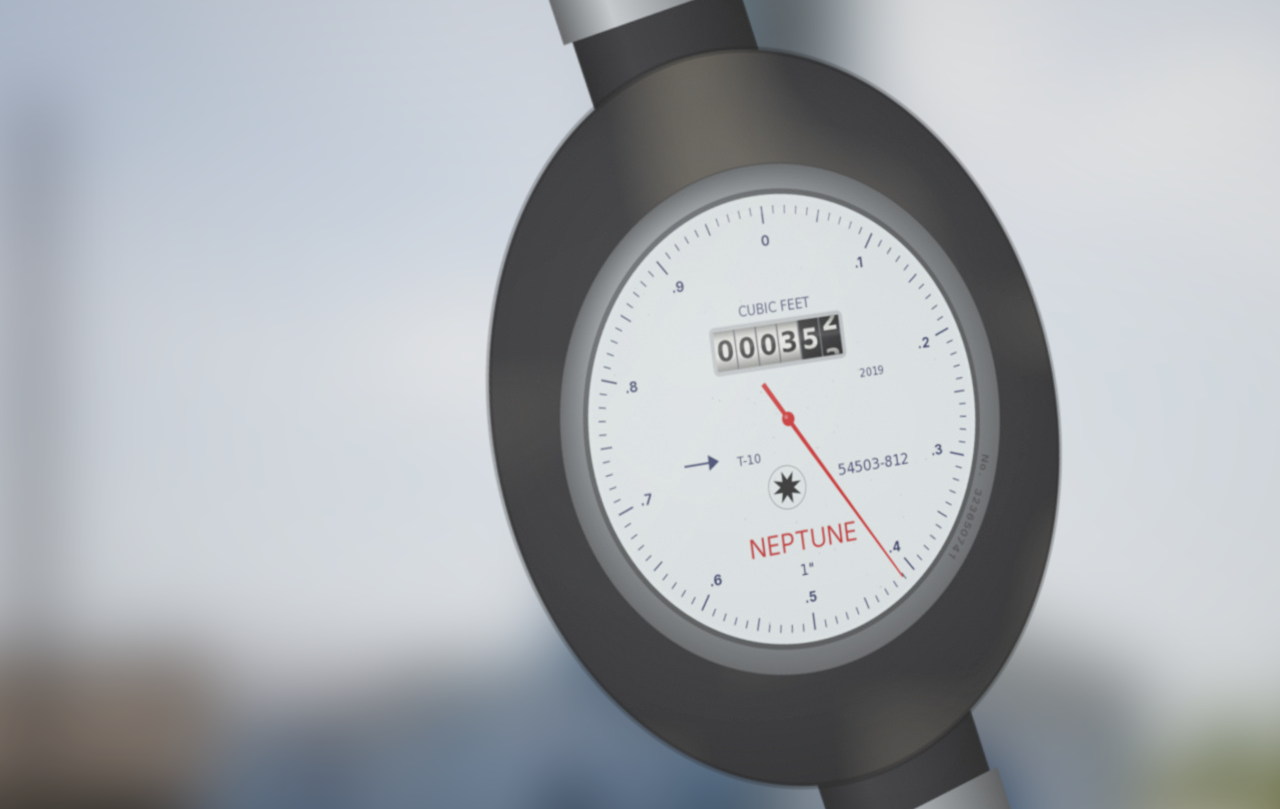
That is **352.41** ft³
